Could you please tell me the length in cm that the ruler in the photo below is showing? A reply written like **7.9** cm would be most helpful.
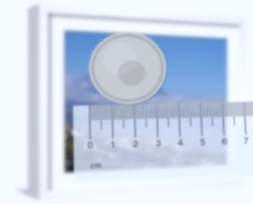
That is **3.5** cm
